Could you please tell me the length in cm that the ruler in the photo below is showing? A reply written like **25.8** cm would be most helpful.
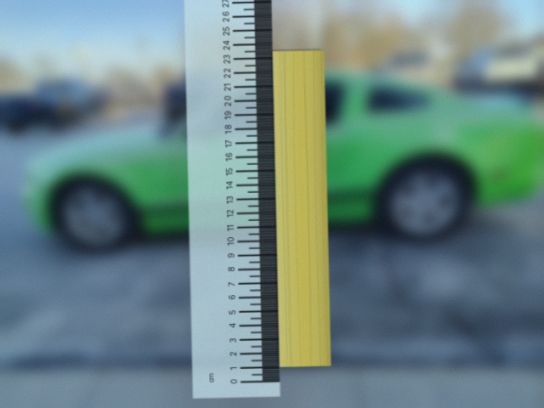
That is **22.5** cm
